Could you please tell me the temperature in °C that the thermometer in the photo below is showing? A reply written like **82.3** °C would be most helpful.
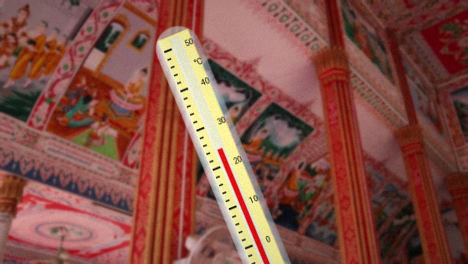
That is **24** °C
